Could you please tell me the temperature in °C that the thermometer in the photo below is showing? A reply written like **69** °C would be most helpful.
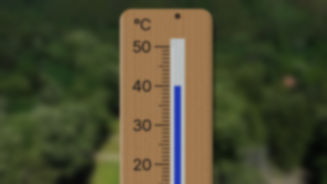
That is **40** °C
